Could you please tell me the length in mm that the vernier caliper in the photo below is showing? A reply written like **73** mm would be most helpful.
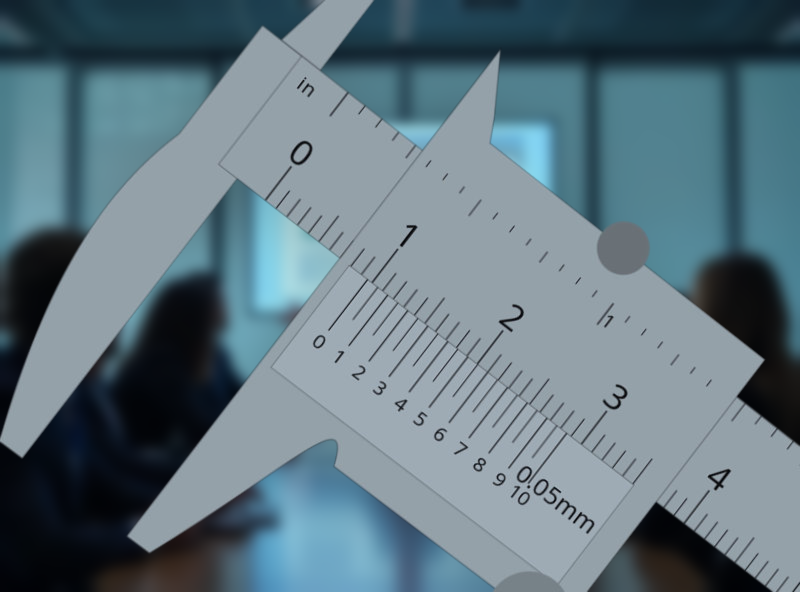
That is **9.6** mm
